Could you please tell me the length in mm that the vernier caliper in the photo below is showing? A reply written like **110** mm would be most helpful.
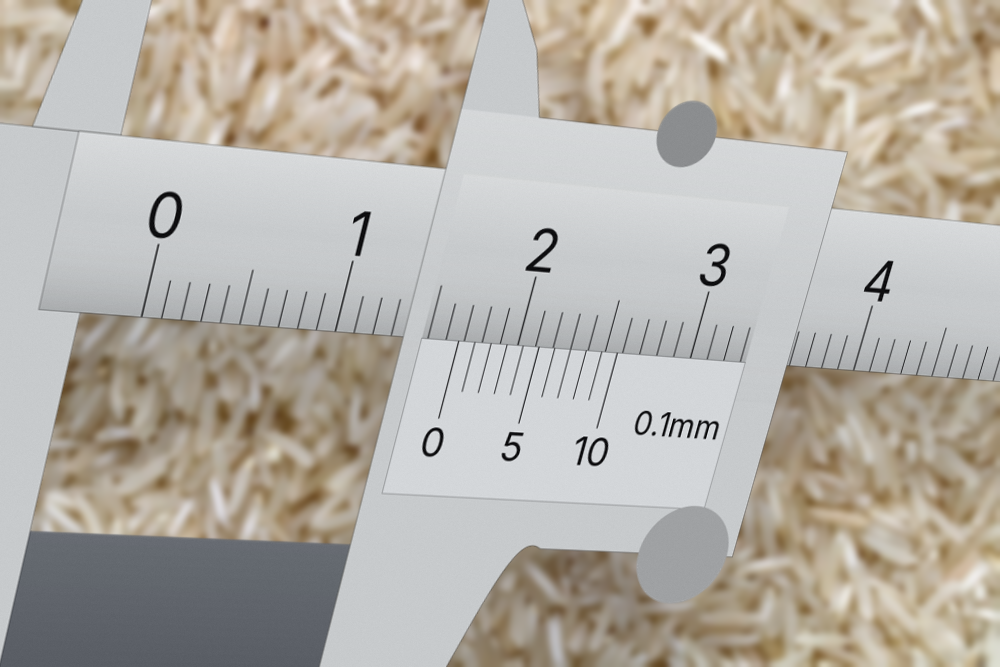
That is **16.7** mm
